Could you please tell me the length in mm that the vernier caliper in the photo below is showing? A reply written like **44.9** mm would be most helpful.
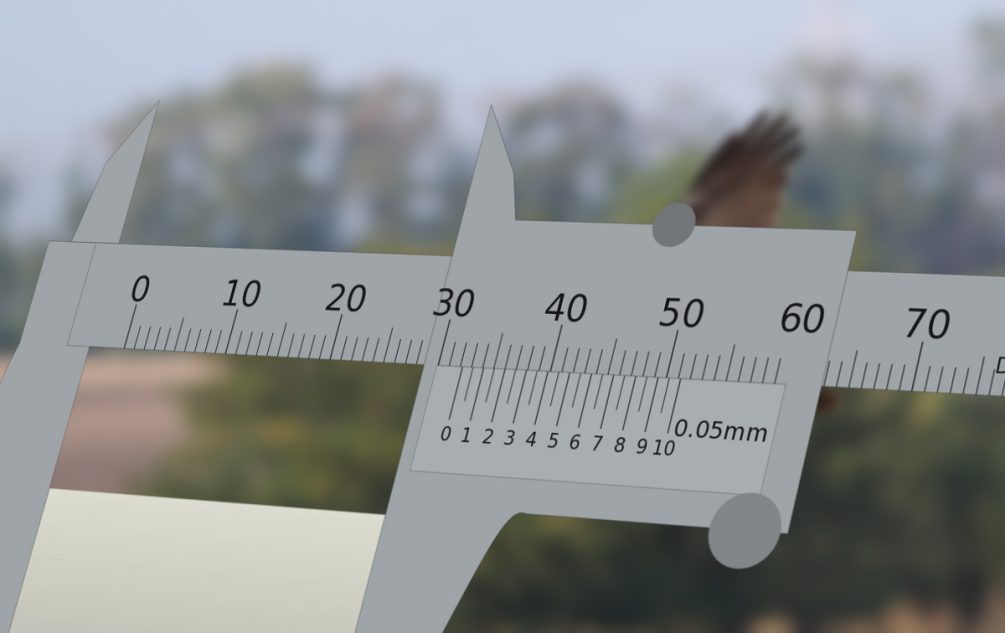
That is **32.2** mm
